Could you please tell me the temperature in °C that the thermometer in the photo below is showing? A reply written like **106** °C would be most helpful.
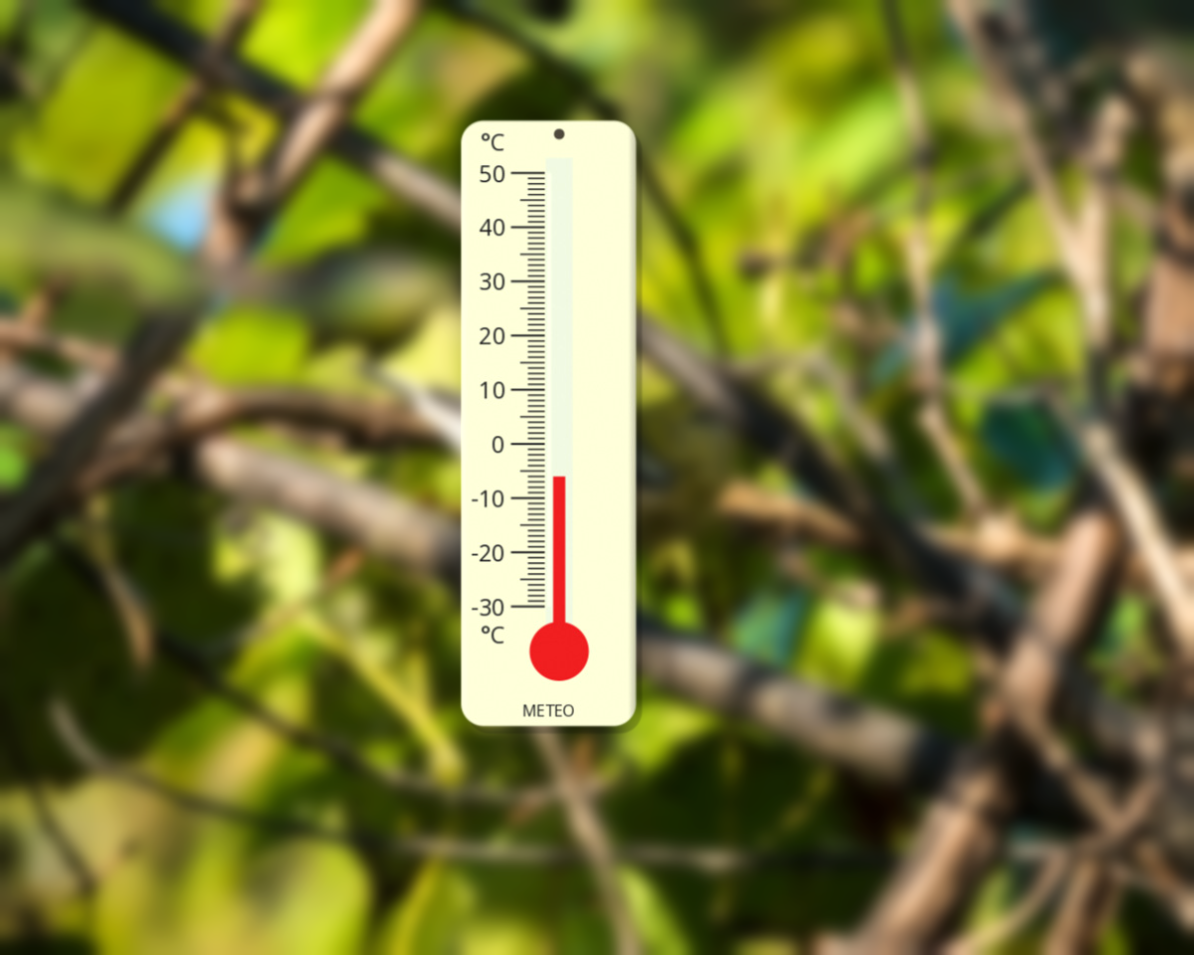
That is **-6** °C
